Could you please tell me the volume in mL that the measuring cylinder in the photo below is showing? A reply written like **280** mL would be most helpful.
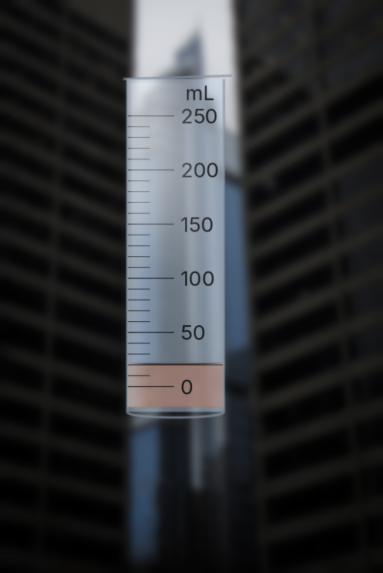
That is **20** mL
